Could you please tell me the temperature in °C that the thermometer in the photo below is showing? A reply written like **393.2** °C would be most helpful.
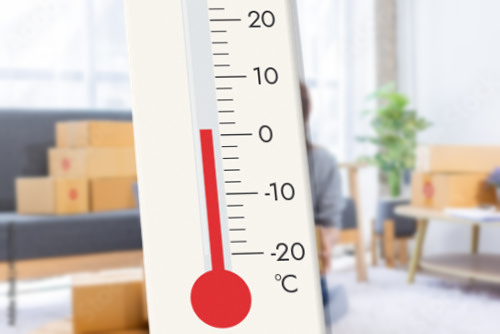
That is **1** °C
